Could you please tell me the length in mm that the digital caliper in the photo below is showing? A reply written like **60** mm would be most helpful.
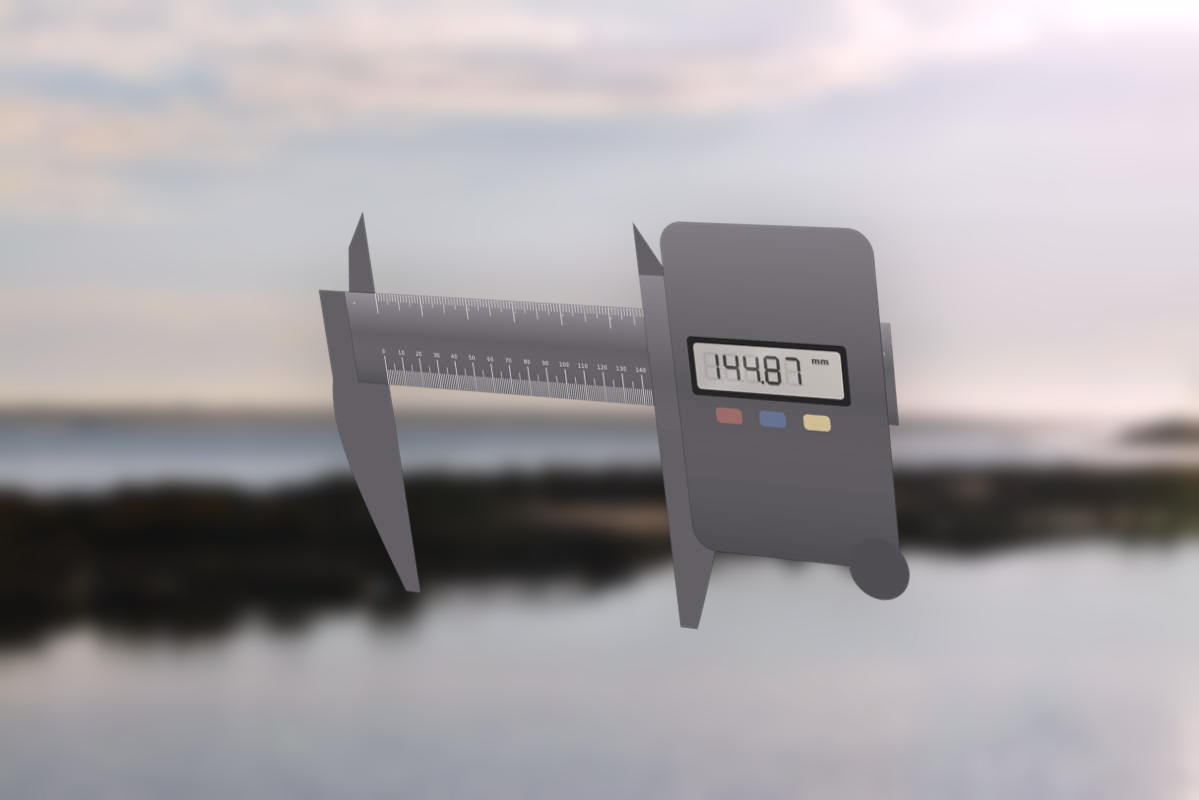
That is **144.87** mm
